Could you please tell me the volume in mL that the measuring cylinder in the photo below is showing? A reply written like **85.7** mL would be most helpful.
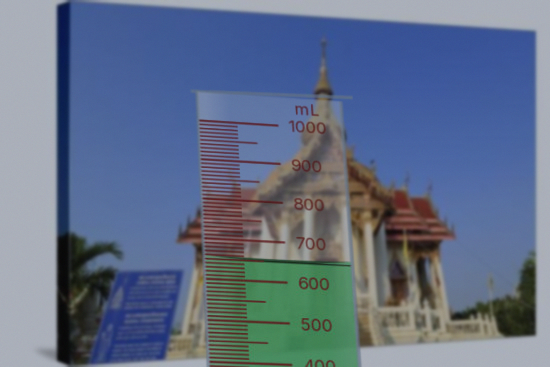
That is **650** mL
